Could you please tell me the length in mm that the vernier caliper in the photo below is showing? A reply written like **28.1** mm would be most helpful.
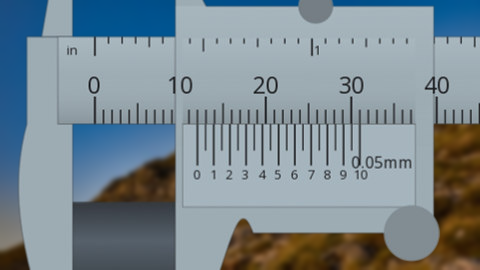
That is **12.0** mm
